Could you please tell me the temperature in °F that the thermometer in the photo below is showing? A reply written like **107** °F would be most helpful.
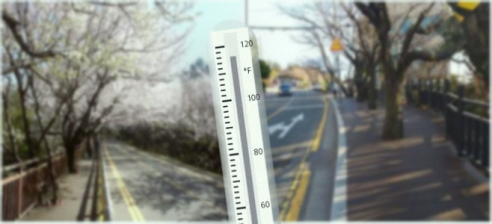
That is **116** °F
